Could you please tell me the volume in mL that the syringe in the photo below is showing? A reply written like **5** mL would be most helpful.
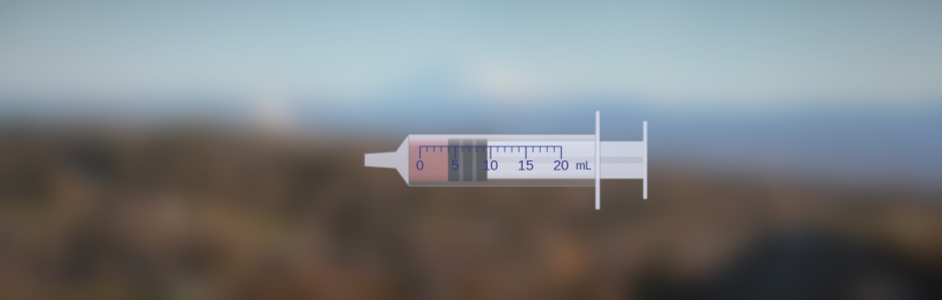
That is **4** mL
